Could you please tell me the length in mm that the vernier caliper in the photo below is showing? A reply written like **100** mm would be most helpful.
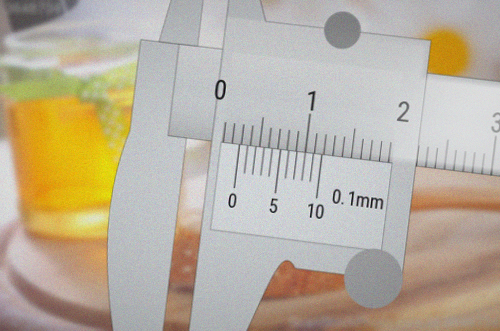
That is **2.8** mm
